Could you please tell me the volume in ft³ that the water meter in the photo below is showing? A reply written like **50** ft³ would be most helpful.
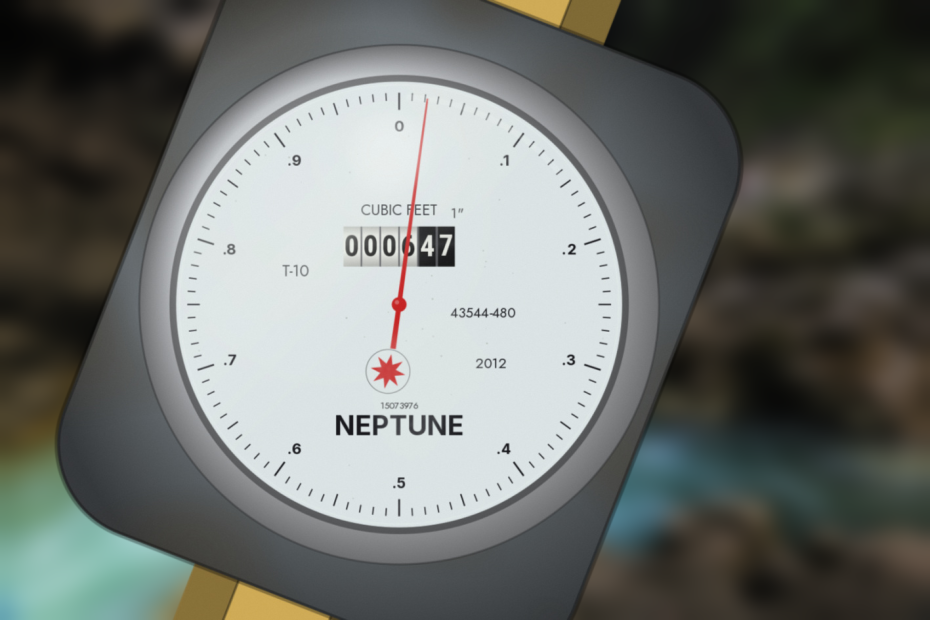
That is **647.02** ft³
